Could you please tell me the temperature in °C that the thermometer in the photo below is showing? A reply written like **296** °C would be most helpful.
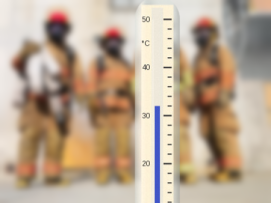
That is **32** °C
